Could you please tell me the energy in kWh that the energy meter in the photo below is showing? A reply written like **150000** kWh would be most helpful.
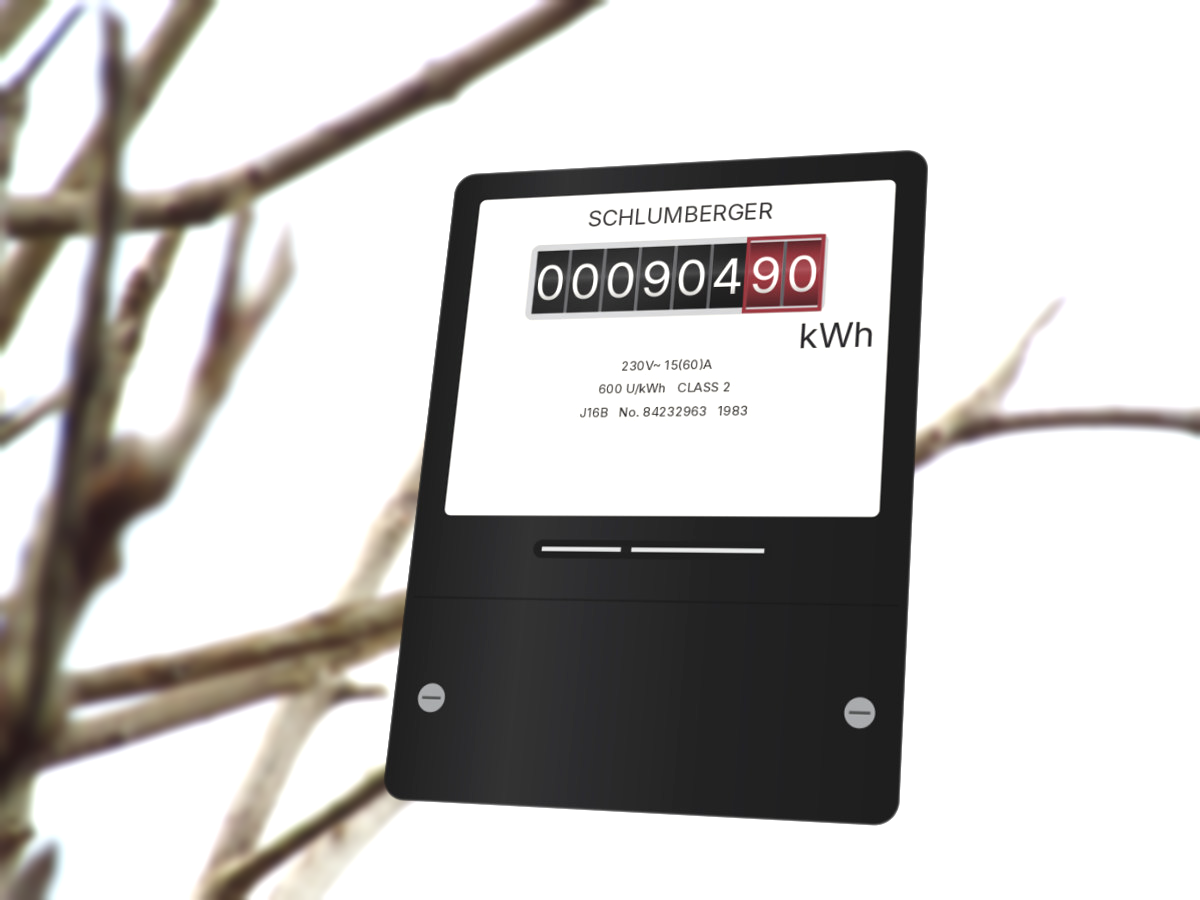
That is **904.90** kWh
